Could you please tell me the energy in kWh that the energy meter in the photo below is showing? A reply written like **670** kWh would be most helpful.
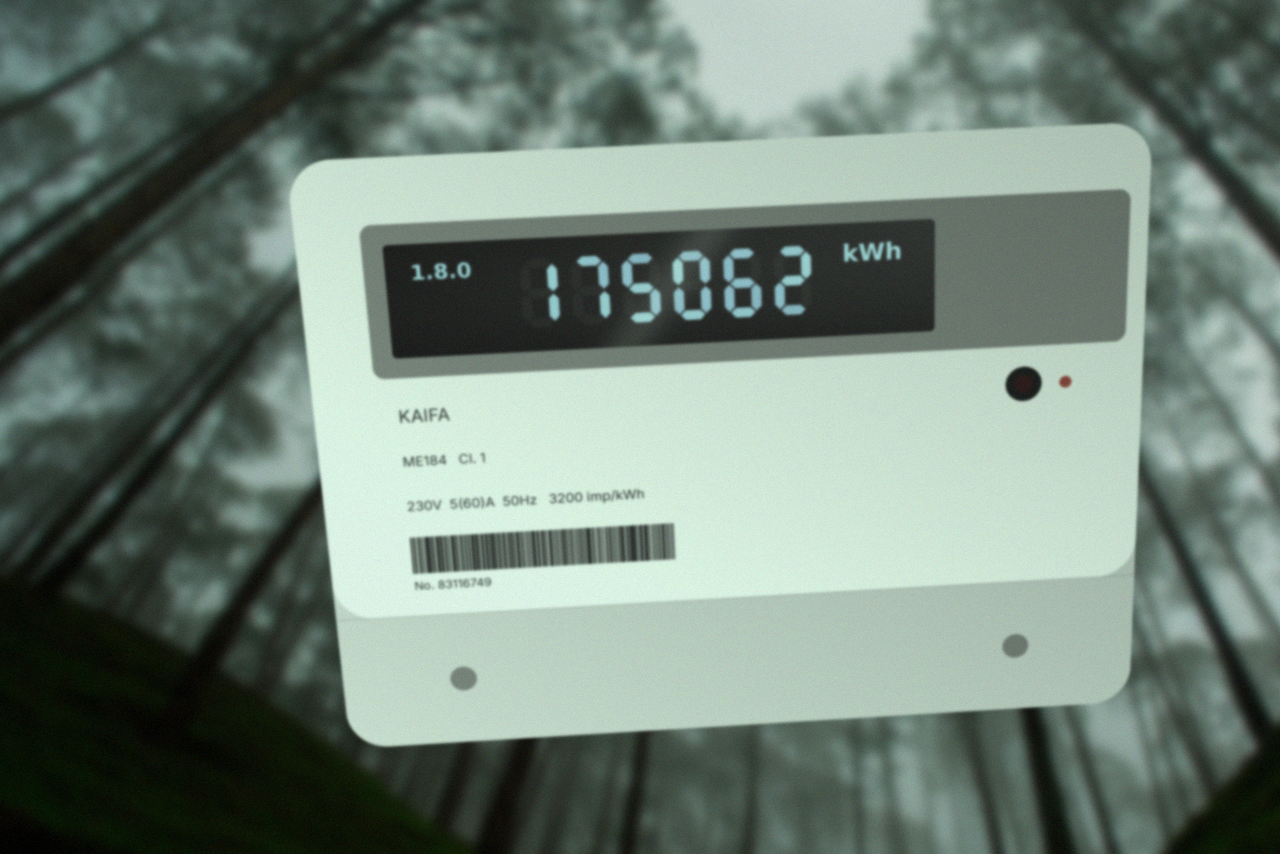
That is **175062** kWh
